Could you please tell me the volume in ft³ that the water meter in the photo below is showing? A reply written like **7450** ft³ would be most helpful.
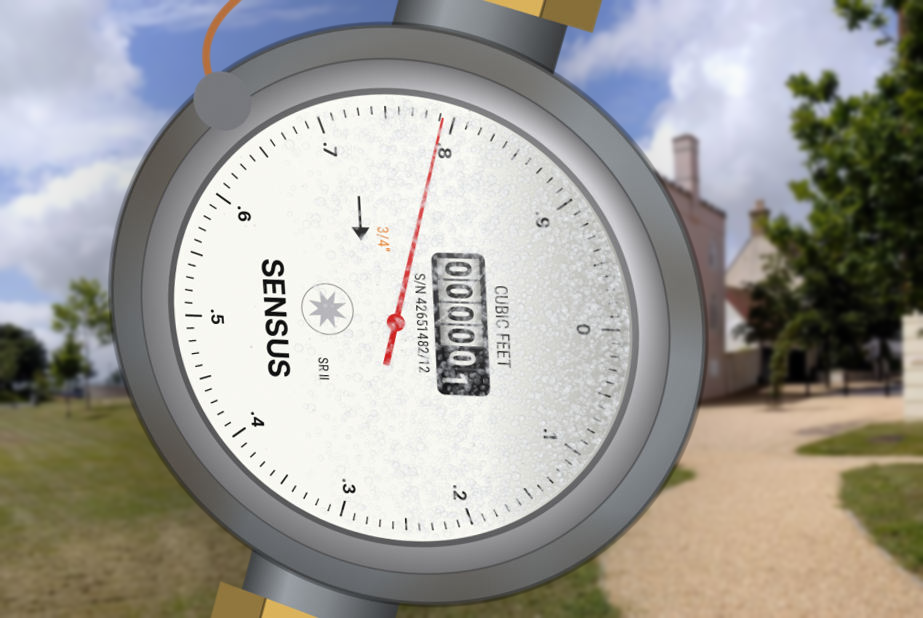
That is **0.79** ft³
